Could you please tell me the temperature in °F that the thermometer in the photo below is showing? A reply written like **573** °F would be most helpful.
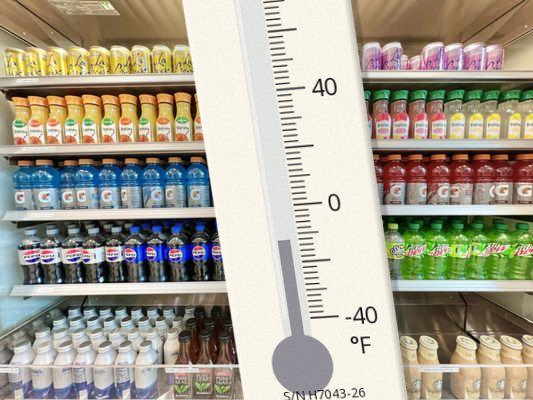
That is **-12** °F
